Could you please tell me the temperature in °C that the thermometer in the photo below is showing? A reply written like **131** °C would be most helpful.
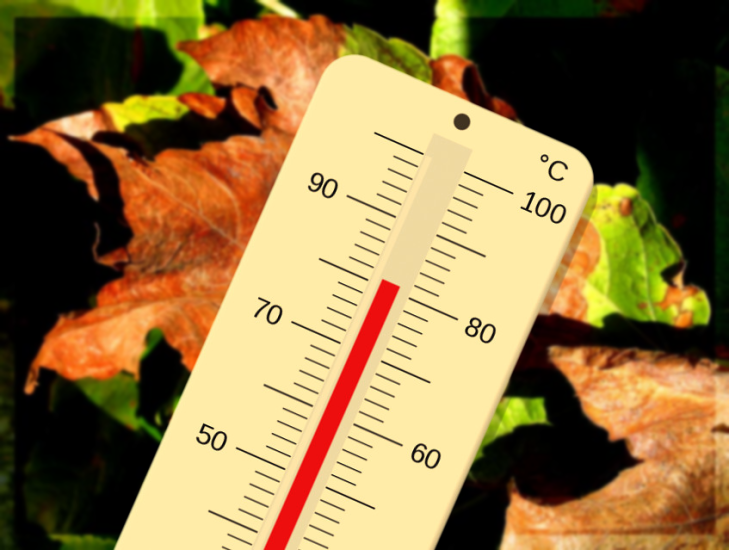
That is **81** °C
